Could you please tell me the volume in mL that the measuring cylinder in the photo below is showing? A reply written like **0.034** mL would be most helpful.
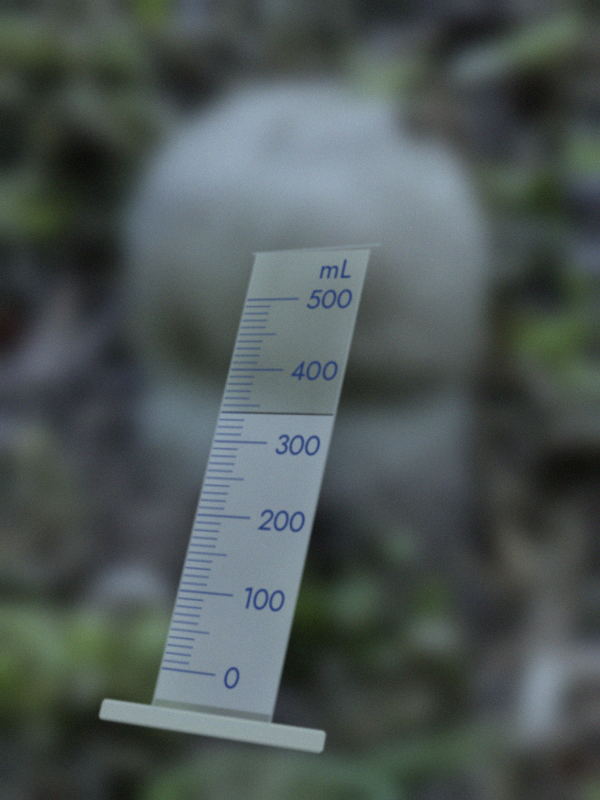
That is **340** mL
